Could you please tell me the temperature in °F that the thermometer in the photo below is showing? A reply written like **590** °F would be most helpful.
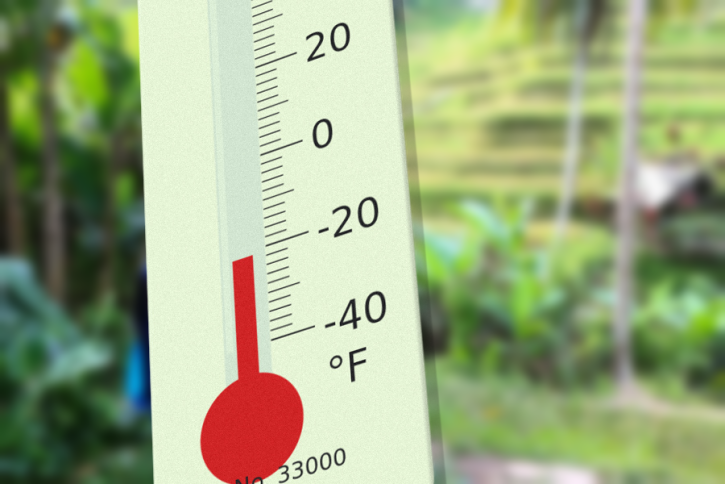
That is **-21** °F
